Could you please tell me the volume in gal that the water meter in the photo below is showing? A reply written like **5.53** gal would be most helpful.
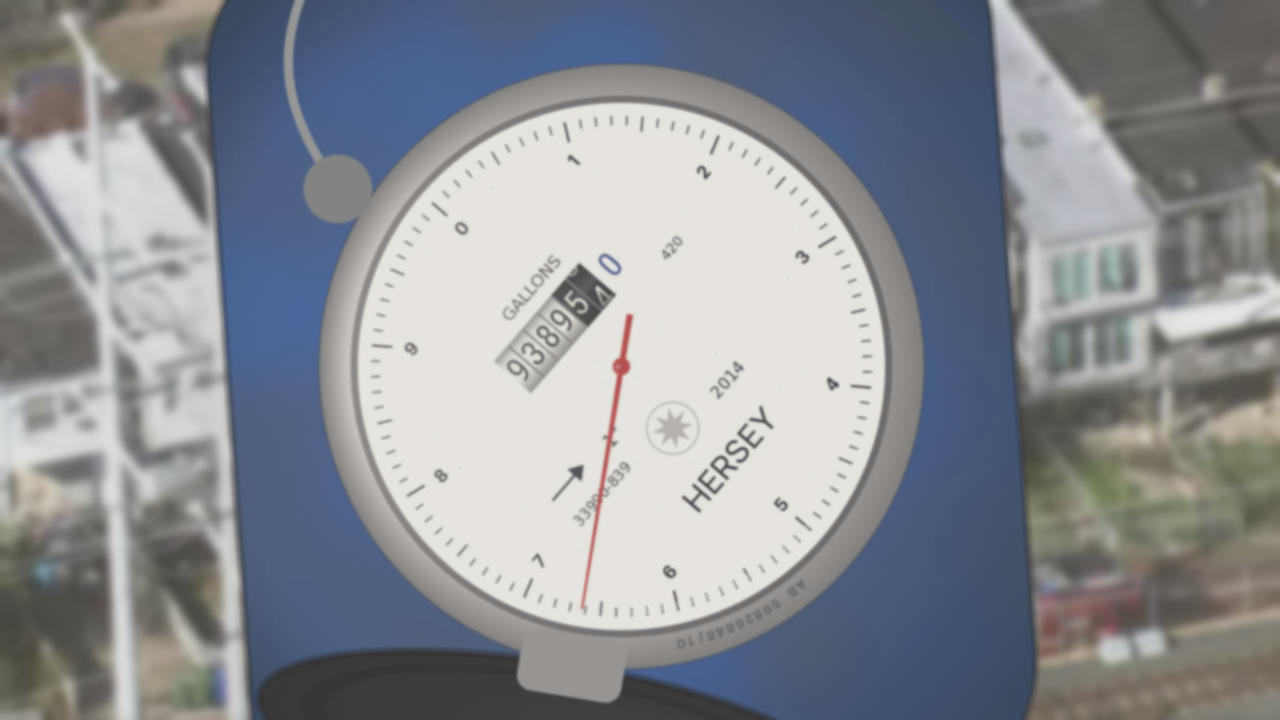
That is **9389536.6** gal
